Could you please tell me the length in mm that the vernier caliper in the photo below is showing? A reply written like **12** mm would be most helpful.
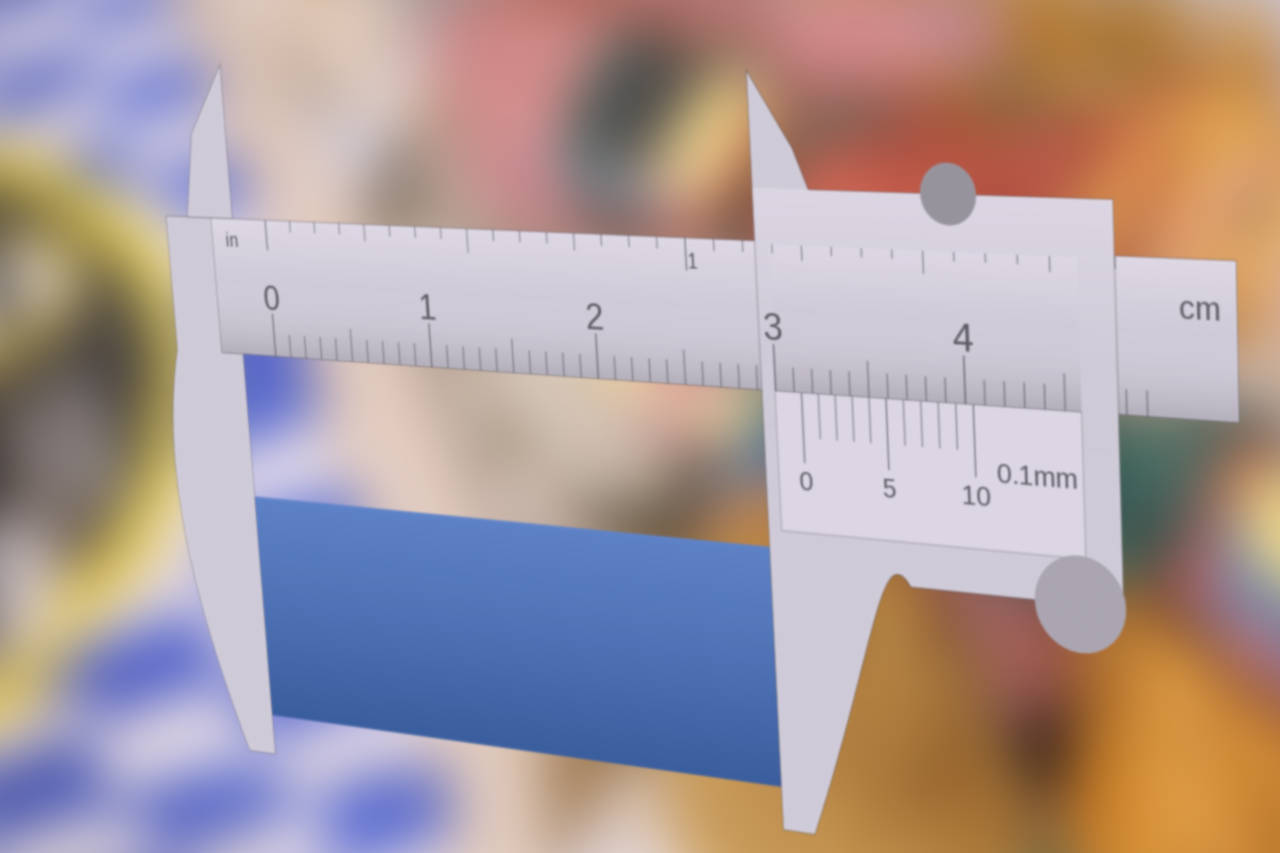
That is **31.4** mm
